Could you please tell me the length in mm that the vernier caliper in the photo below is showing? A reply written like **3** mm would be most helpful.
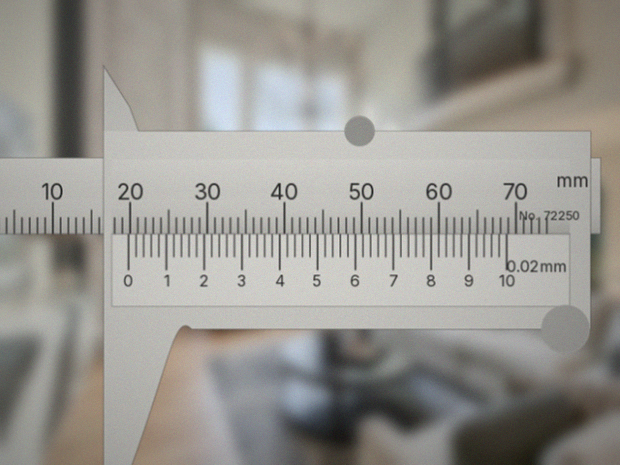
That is **19.8** mm
